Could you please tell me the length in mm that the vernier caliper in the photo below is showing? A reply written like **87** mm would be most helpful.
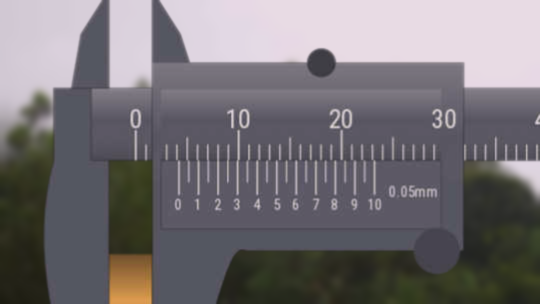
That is **4.2** mm
